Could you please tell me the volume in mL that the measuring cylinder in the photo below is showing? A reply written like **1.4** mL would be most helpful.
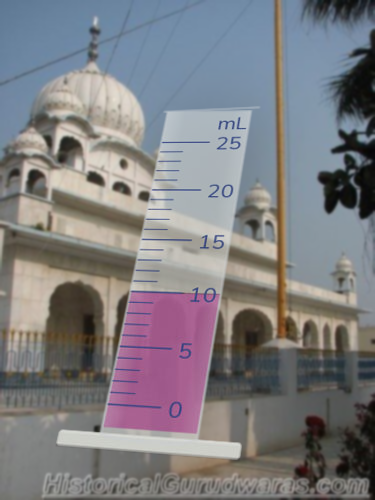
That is **10** mL
